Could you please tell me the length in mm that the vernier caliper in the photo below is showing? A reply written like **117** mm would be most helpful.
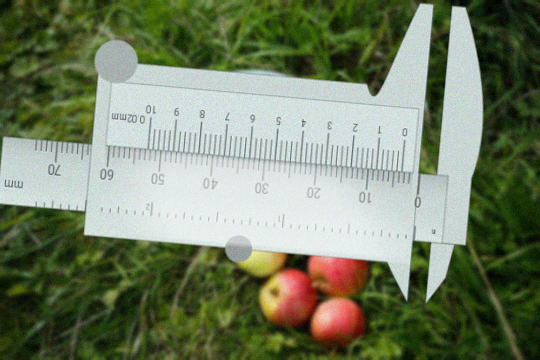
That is **3.5** mm
